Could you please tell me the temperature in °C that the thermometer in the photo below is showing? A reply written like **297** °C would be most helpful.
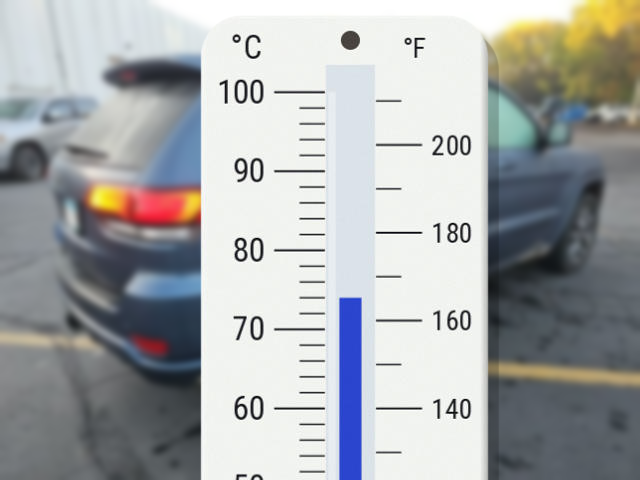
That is **74** °C
